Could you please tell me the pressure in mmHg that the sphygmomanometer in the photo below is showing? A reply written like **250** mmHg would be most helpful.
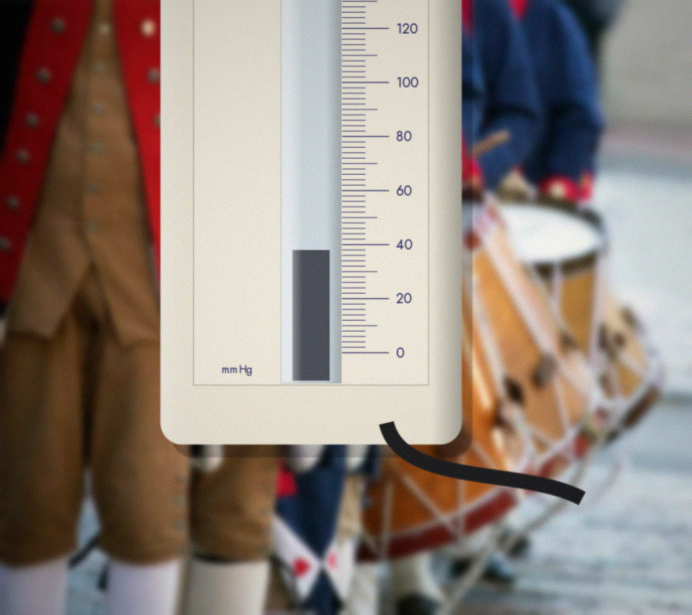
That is **38** mmHg
